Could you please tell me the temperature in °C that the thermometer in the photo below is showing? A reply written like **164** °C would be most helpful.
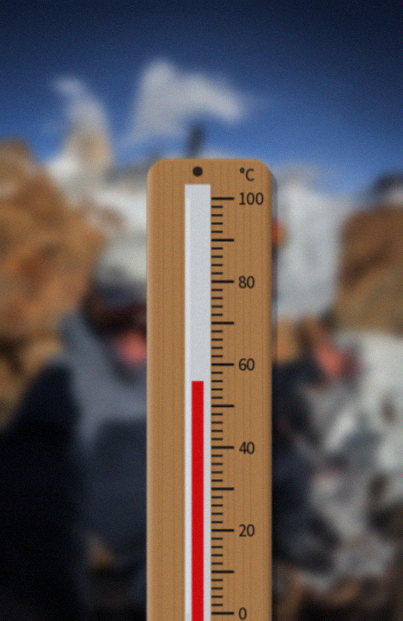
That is **56** °C
